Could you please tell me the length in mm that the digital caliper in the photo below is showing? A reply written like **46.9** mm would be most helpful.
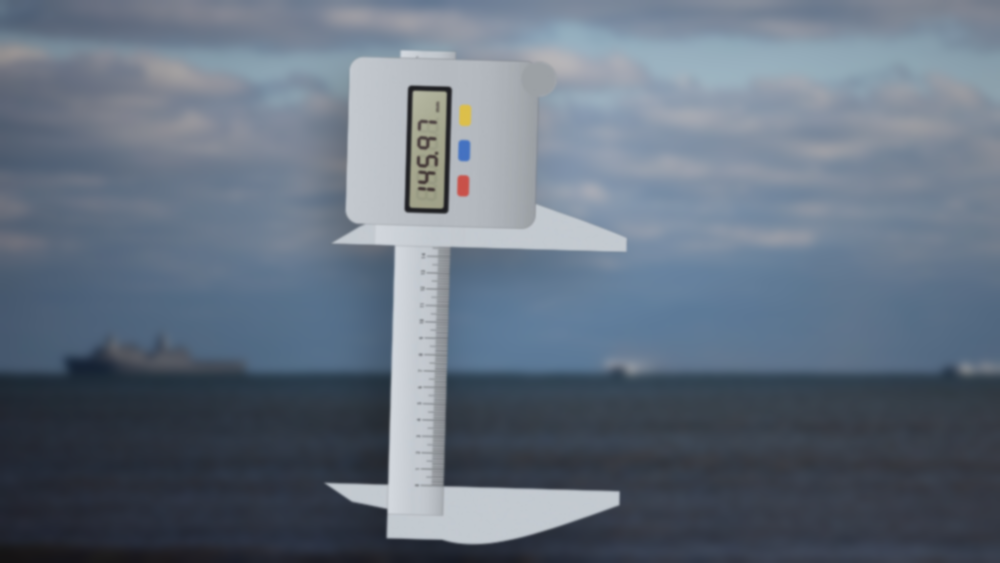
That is **145.97** mm
